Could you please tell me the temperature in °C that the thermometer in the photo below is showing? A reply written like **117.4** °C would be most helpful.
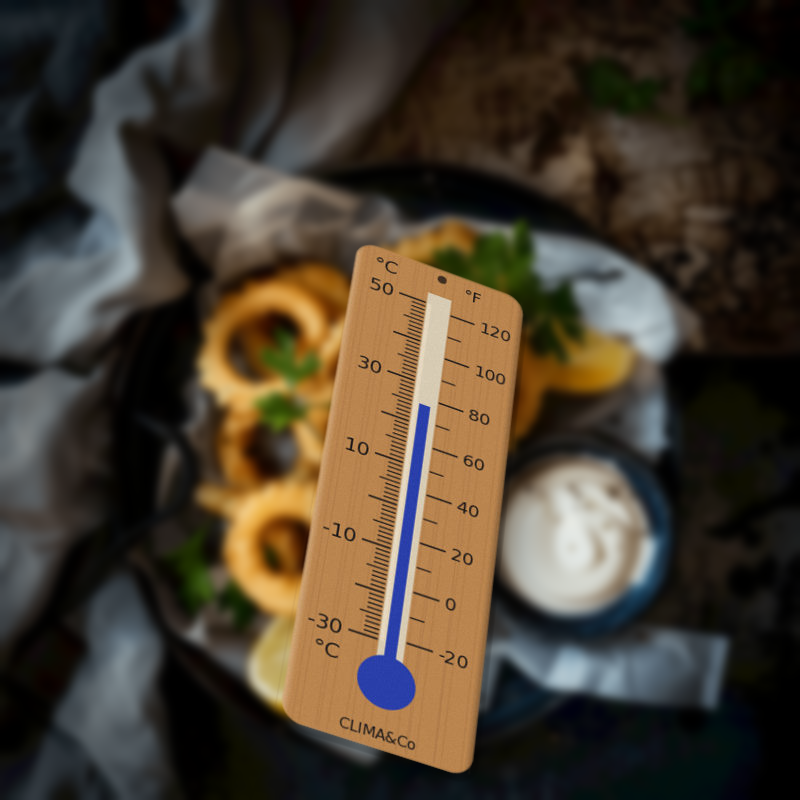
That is **25** °C
